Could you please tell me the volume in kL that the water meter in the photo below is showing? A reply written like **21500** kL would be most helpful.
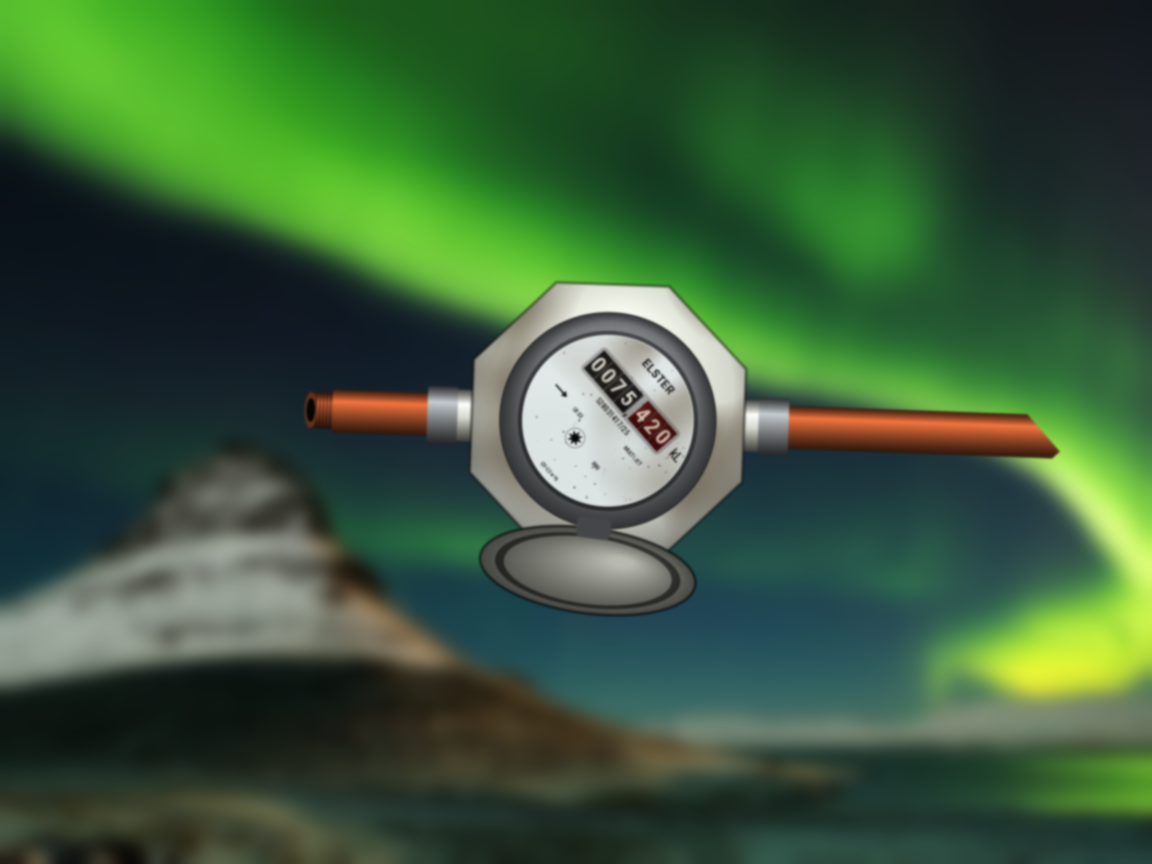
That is **75.420** kL
